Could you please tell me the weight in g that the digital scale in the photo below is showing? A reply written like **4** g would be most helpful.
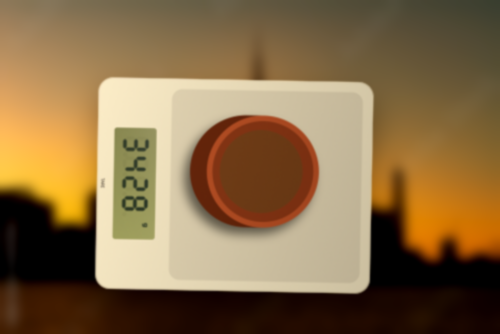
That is **3428** g
